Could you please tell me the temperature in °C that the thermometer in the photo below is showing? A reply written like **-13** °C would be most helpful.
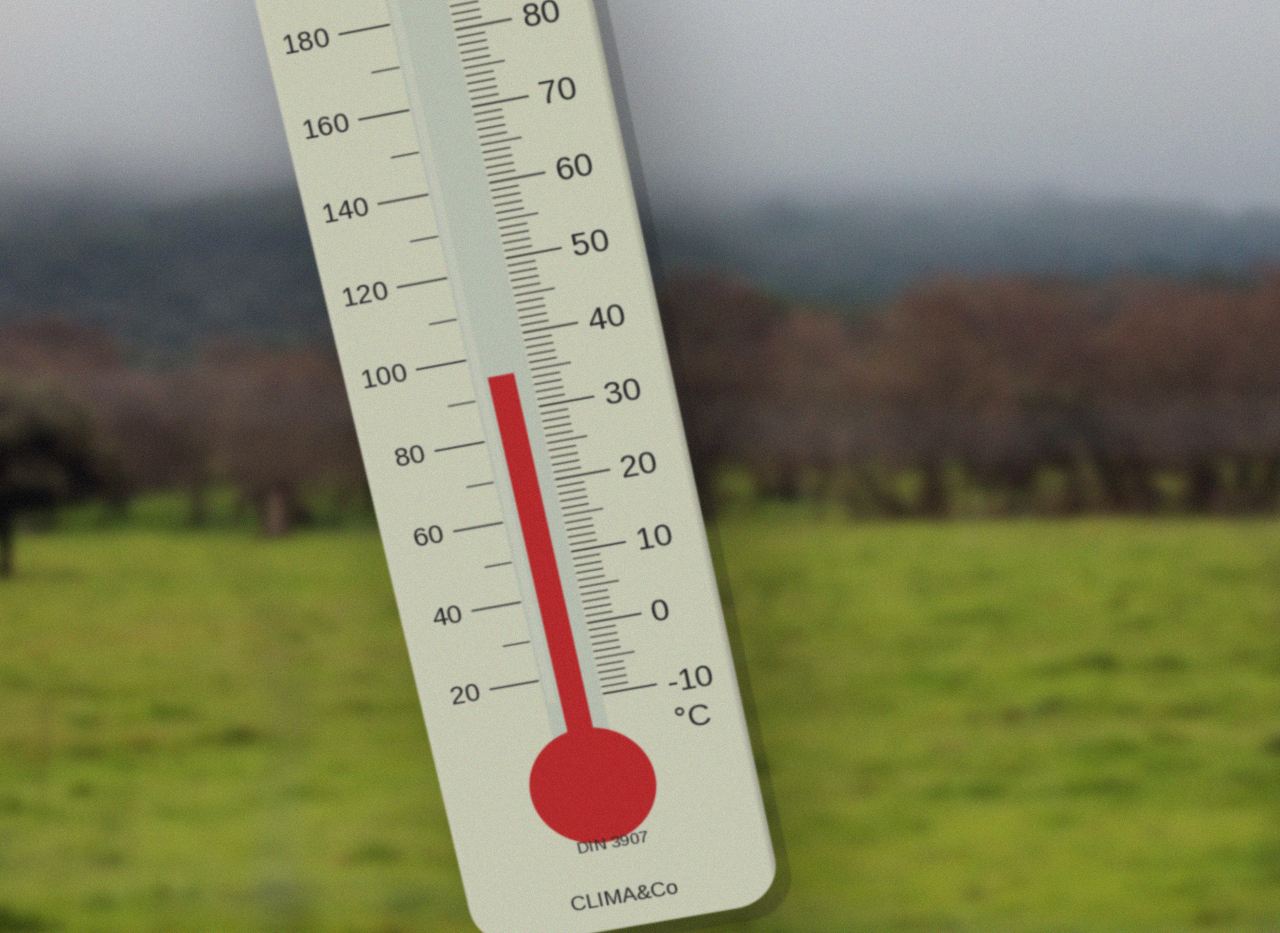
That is **35** °C
